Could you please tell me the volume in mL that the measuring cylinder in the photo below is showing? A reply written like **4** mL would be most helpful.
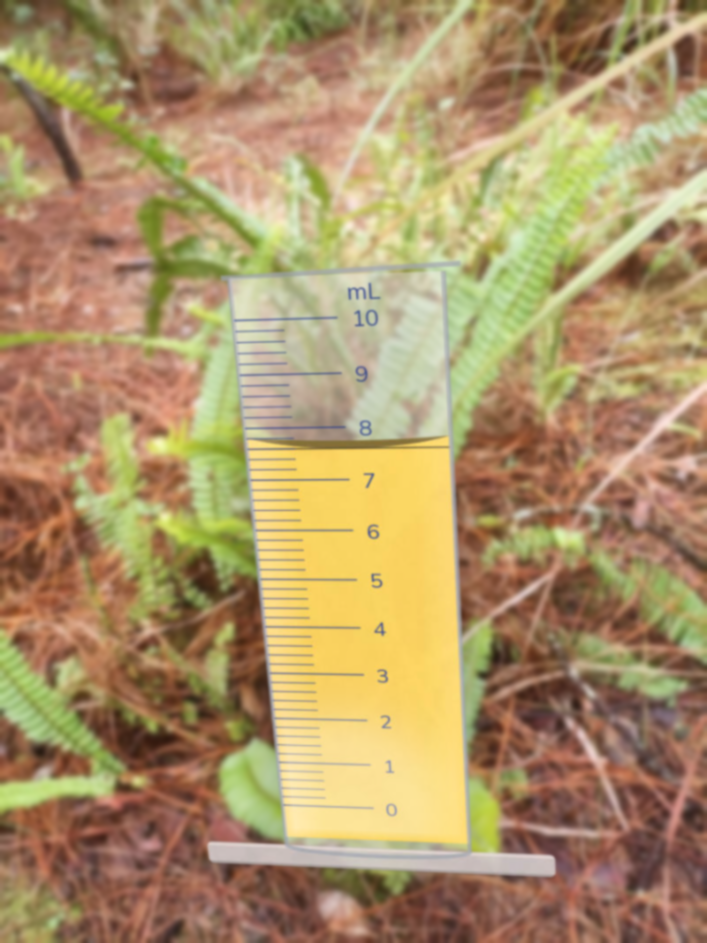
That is **7.6** mL
